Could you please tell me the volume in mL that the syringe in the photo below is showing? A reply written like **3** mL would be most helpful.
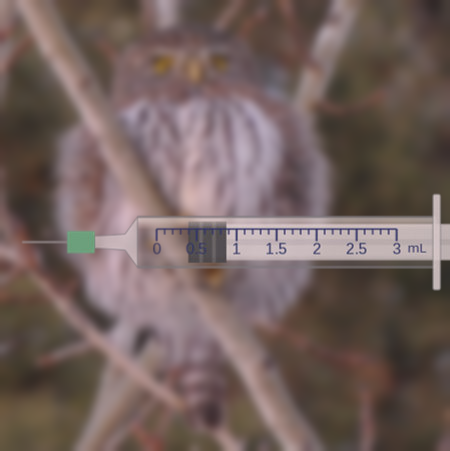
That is **0.4** mL
